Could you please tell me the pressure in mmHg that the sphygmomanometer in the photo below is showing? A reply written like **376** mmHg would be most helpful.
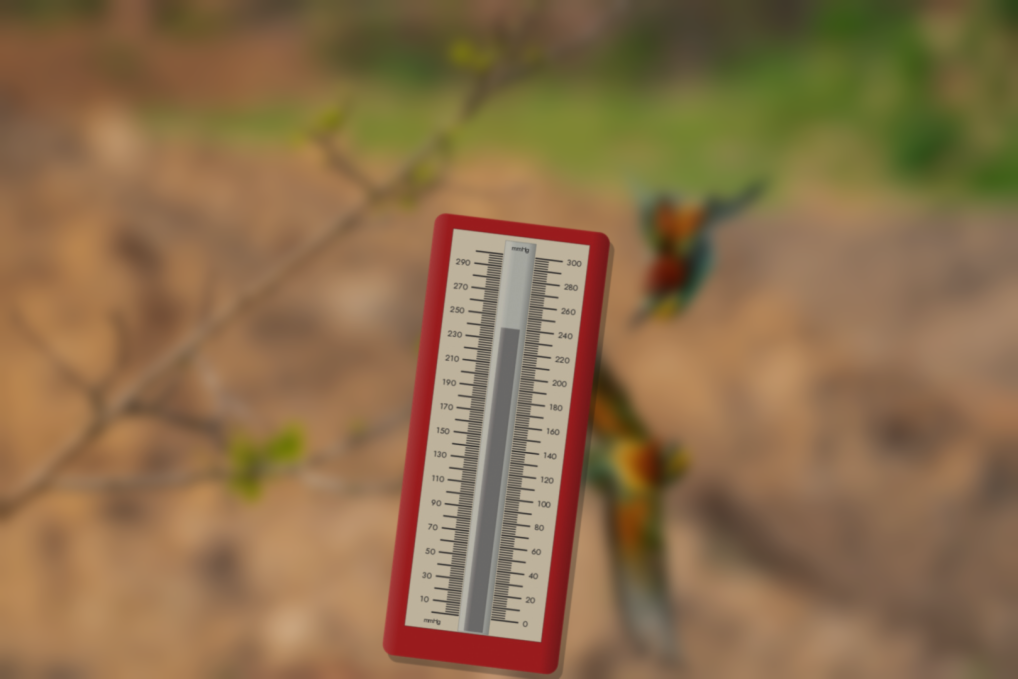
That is **240** mmHg
